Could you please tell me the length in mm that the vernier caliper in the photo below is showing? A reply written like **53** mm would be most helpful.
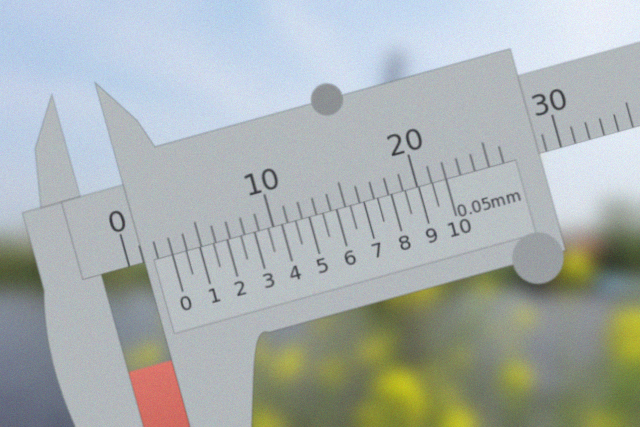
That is **3.0** mm
